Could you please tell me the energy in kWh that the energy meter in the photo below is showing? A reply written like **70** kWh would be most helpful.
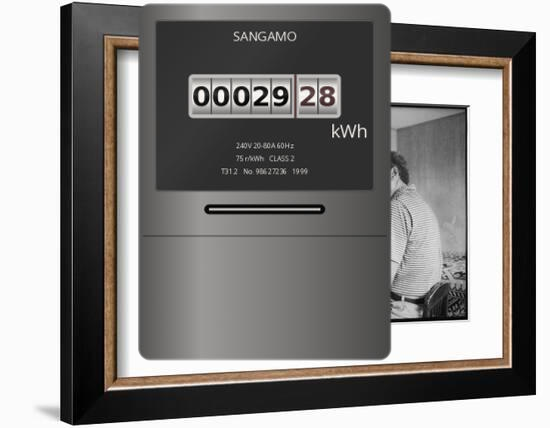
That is **29.28** kWh
